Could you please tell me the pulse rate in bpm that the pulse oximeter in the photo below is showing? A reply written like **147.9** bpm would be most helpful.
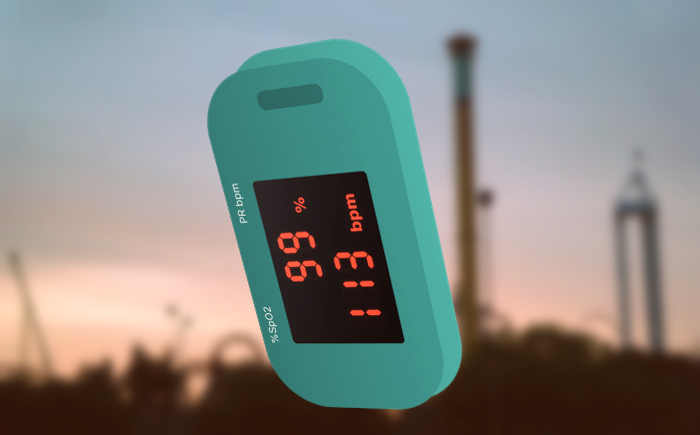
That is **113** bpm
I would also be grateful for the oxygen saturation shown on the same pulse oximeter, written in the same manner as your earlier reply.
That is **99** %
